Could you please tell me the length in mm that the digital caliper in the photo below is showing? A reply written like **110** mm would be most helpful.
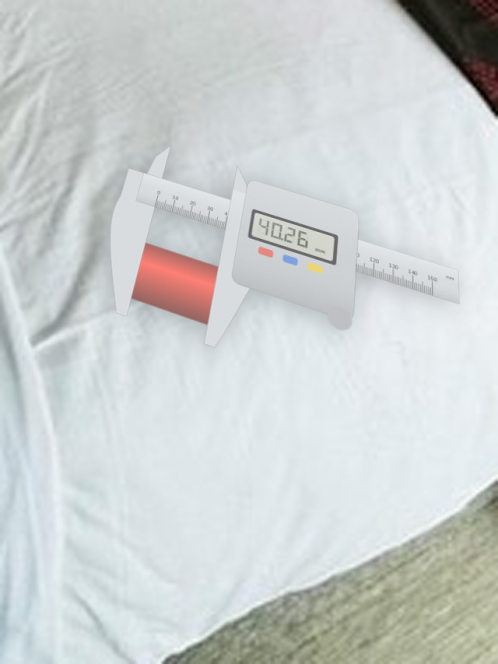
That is **40.26** mm
